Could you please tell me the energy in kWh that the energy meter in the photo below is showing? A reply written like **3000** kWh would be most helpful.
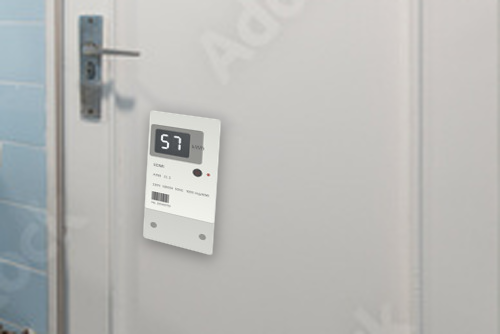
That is **57** kWh
